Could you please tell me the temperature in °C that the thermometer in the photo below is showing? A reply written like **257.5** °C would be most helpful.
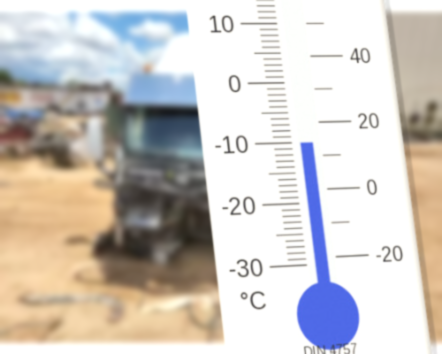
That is **-10** °C
